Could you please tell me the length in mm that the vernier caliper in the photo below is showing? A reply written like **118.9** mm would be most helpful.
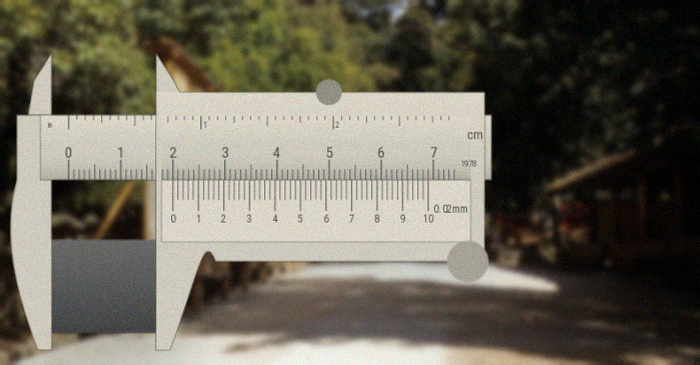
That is **20.0** mm
